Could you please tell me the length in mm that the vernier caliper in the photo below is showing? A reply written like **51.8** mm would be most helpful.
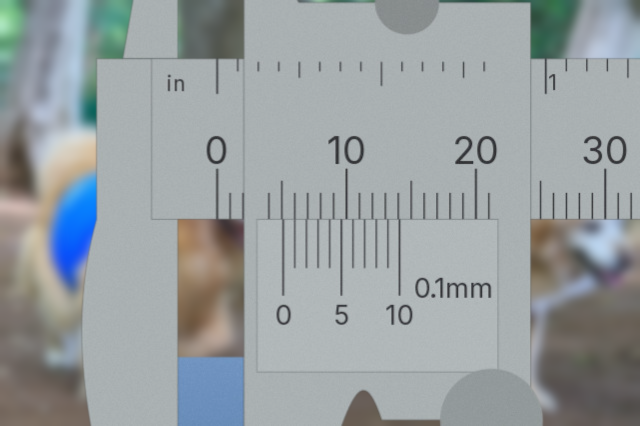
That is **5.1** mm
